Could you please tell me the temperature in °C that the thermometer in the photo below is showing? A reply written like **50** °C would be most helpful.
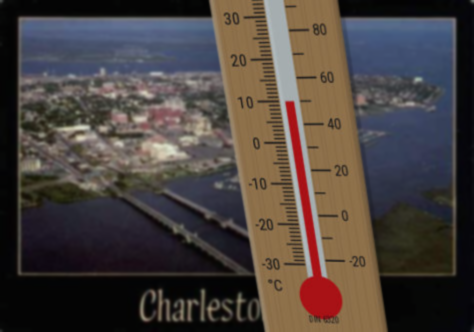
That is **10** °C
